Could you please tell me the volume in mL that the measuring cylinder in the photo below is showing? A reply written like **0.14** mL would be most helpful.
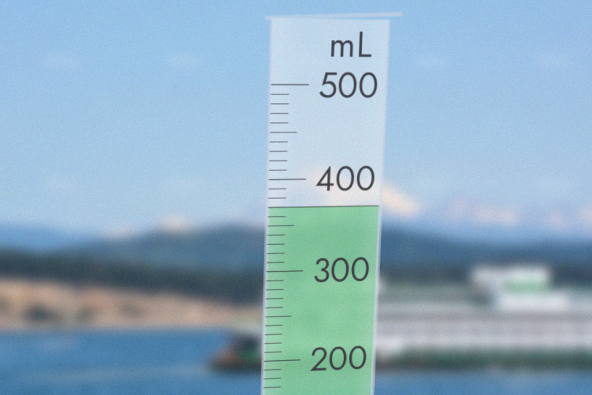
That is **370** mL
